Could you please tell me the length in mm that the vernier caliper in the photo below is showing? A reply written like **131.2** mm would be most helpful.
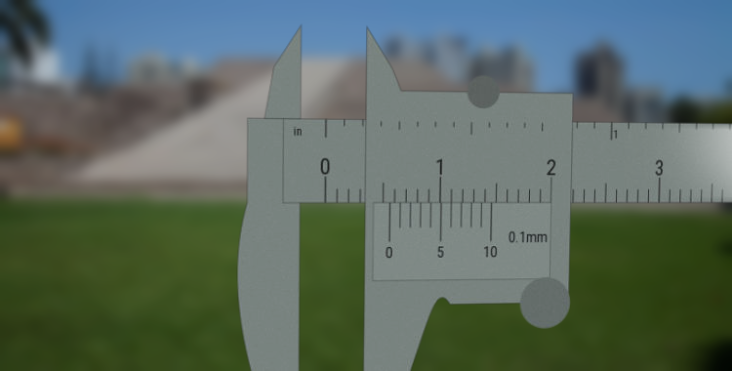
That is **5.6** mm
